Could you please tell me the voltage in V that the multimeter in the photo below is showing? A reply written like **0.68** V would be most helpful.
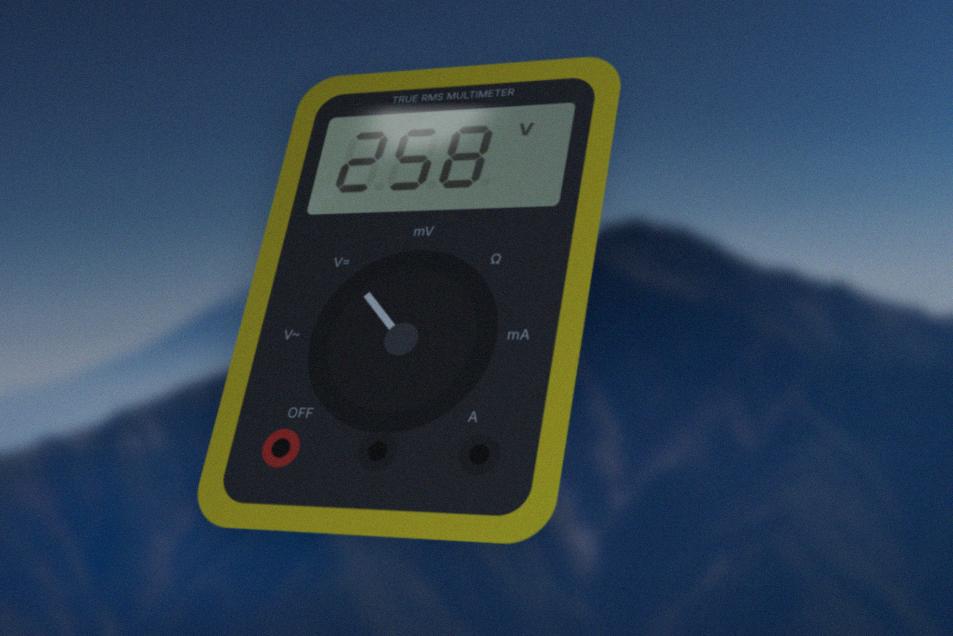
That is **258** V
